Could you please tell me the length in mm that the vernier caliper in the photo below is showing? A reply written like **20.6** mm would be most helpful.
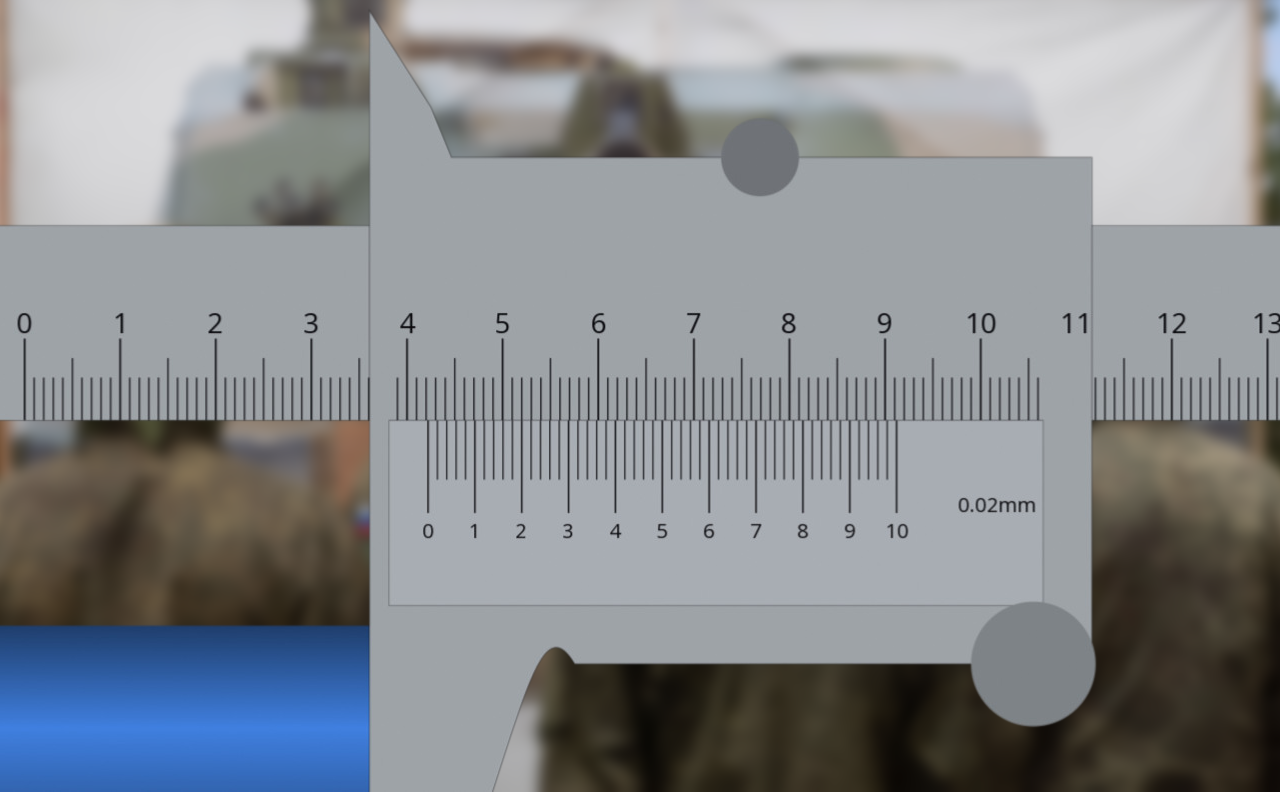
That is **42.2** mm
